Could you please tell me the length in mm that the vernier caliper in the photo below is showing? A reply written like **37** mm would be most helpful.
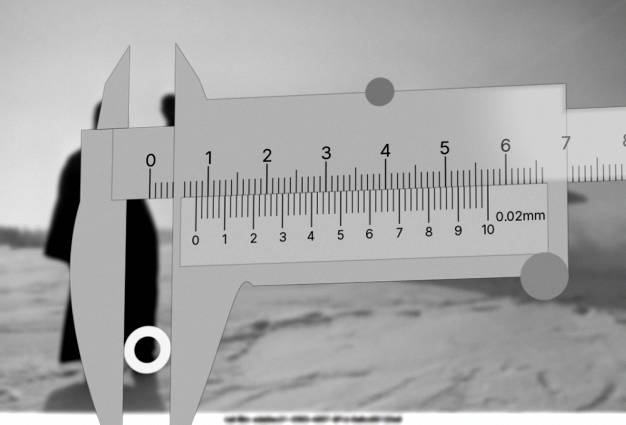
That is **8.0** mm
